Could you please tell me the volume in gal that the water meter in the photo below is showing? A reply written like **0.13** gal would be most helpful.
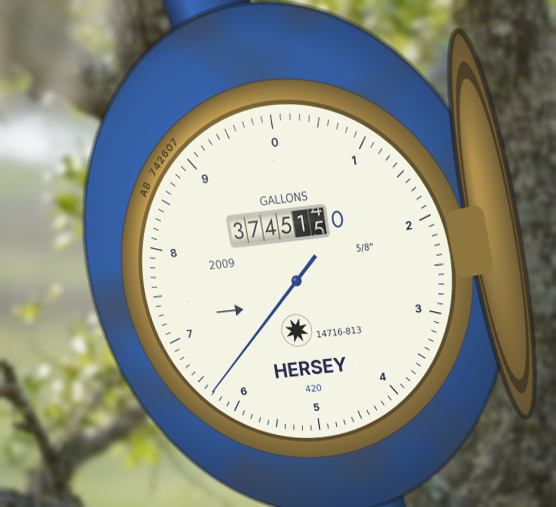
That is **3745146.3** gal
